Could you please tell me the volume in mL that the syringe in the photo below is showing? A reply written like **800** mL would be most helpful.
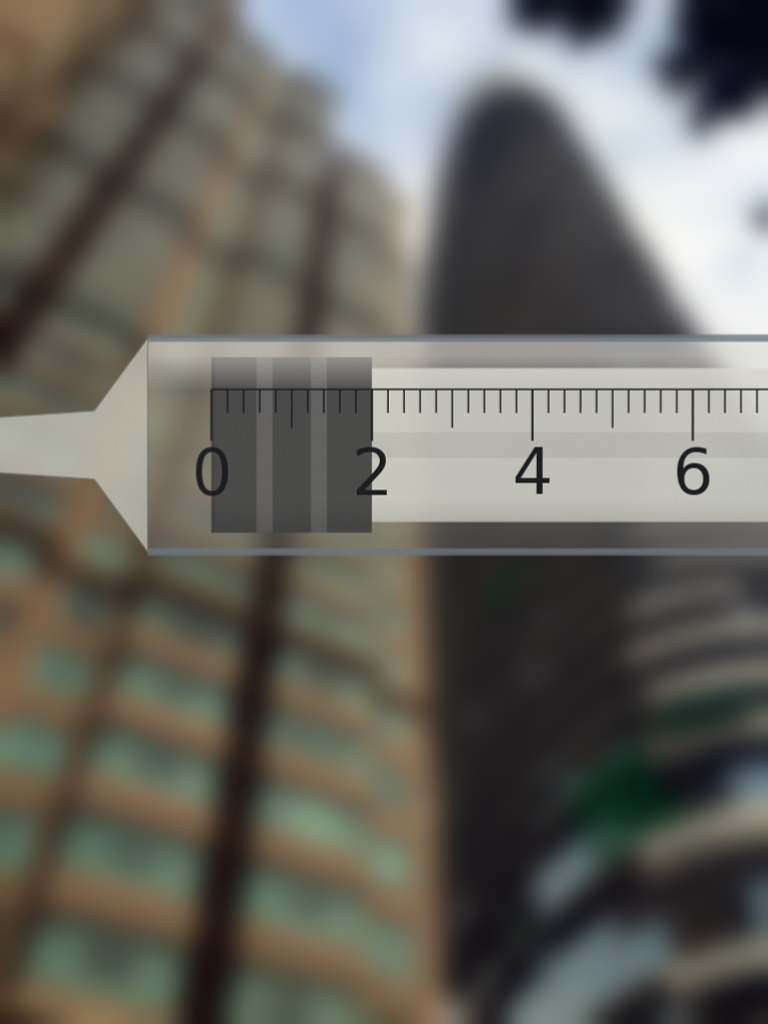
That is **0** mL
